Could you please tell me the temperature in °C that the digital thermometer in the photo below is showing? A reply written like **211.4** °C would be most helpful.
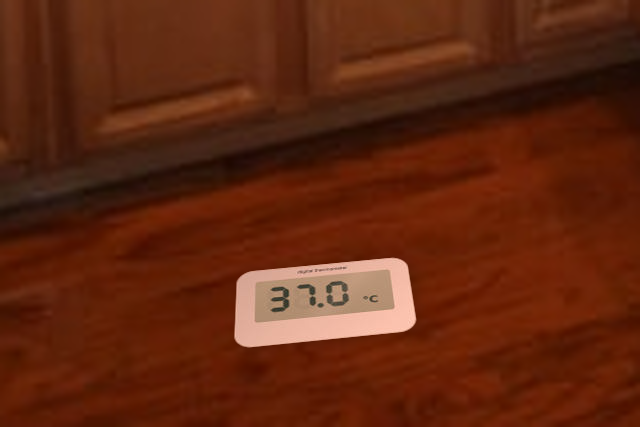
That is **37.0** °C
